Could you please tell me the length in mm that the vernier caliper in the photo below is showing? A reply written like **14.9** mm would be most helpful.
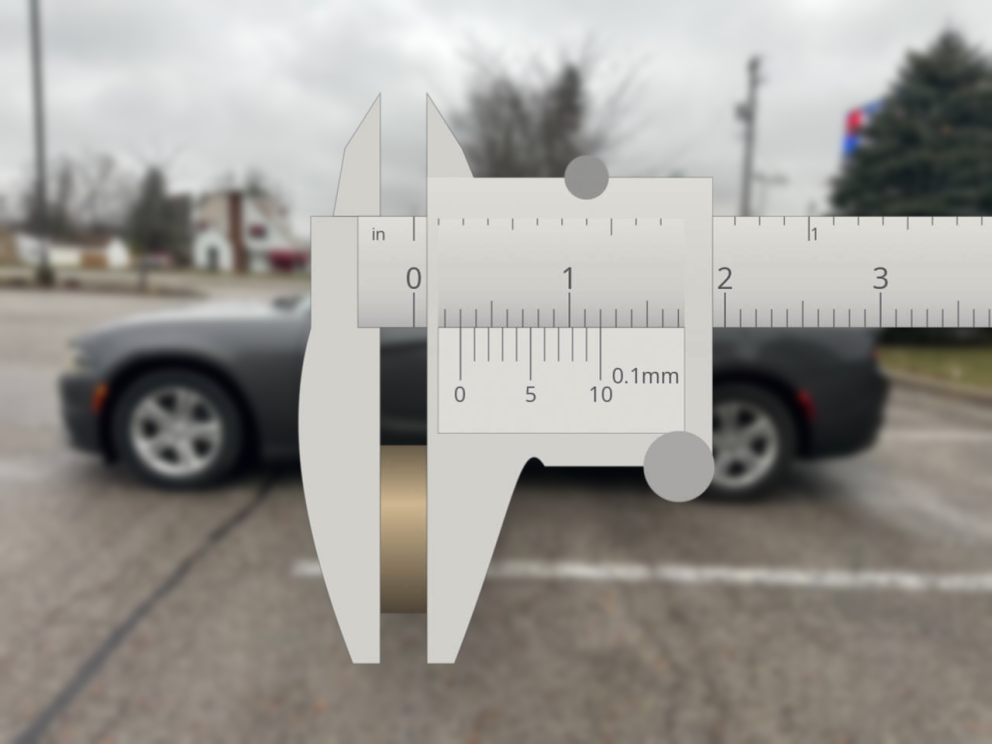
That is **3.0** mm
